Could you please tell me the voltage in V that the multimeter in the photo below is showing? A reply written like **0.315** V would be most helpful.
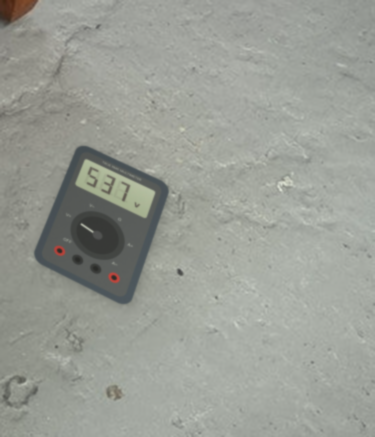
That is **537** V
